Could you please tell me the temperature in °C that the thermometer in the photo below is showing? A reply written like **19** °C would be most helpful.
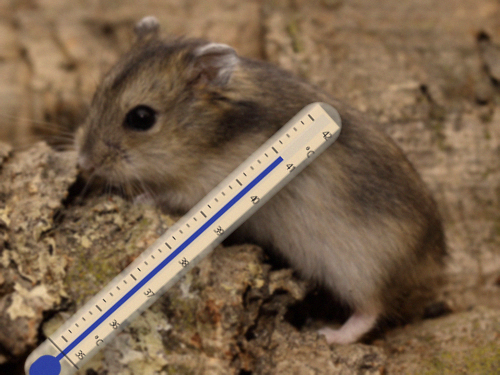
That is **41** °C
